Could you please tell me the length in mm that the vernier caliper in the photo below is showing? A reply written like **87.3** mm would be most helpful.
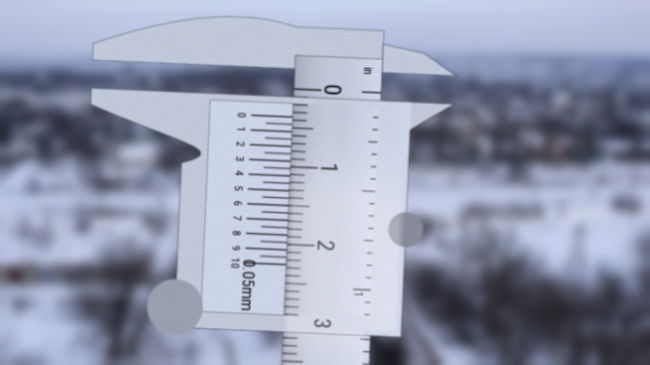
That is **3.6** mm
